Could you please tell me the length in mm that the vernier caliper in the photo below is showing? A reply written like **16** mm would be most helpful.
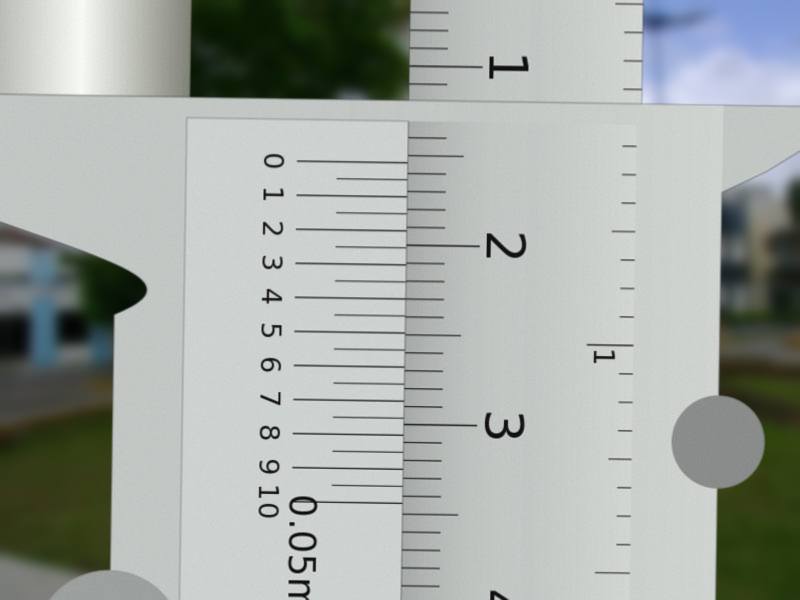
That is **15.4** mm
